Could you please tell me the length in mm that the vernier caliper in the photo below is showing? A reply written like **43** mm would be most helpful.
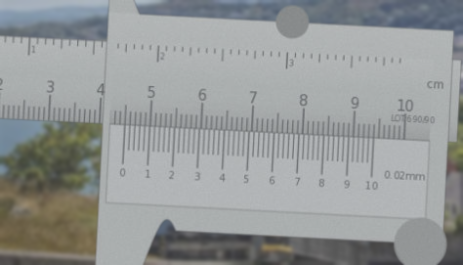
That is **45.0** mm
